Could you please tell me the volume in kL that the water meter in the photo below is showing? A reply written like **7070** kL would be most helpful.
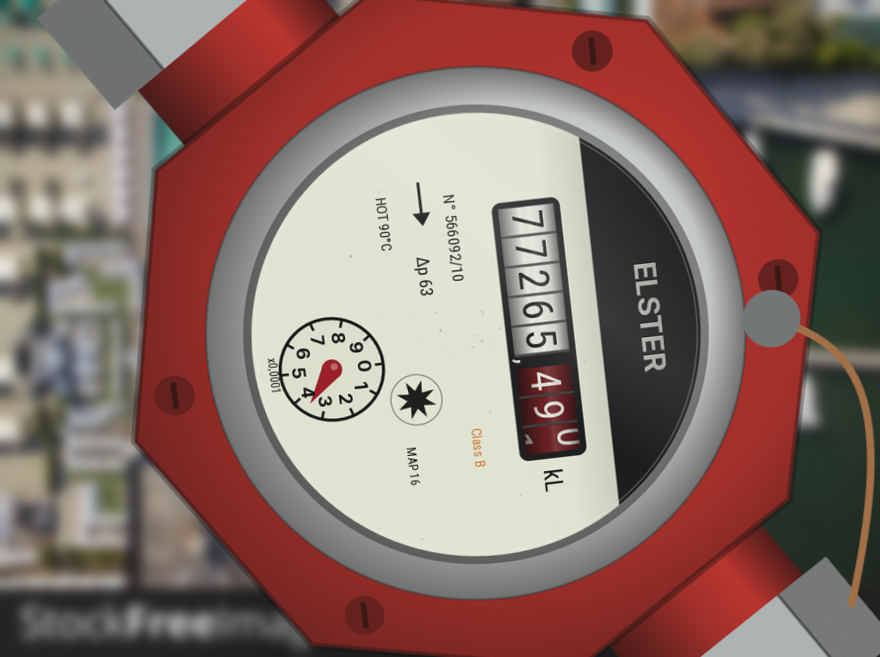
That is **77265.4903** kL
